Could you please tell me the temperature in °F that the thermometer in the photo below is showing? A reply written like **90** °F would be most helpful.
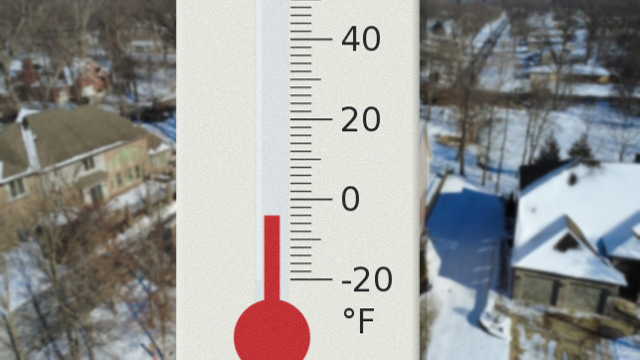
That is **-4** °F
